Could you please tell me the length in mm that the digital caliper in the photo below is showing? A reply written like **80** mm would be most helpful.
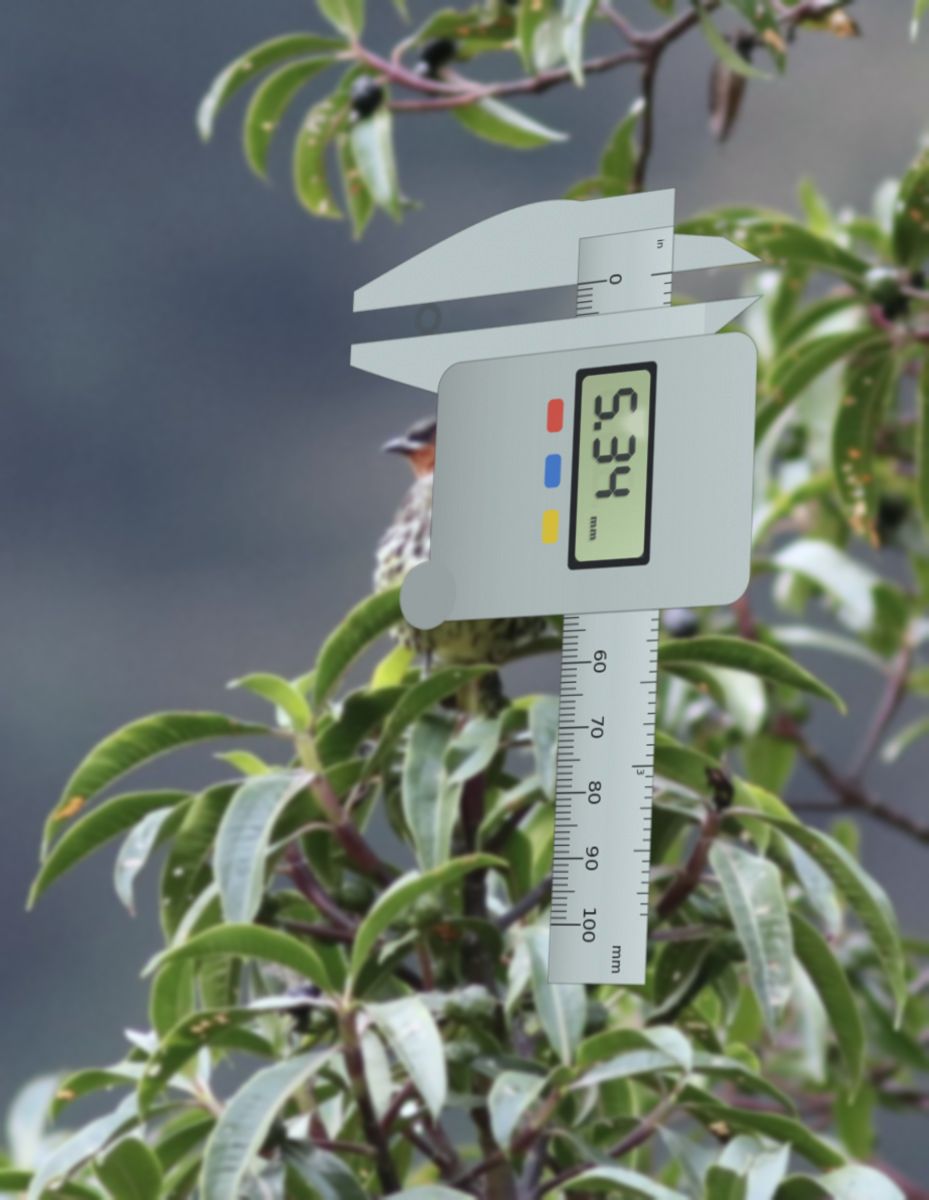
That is **5.34** mm
